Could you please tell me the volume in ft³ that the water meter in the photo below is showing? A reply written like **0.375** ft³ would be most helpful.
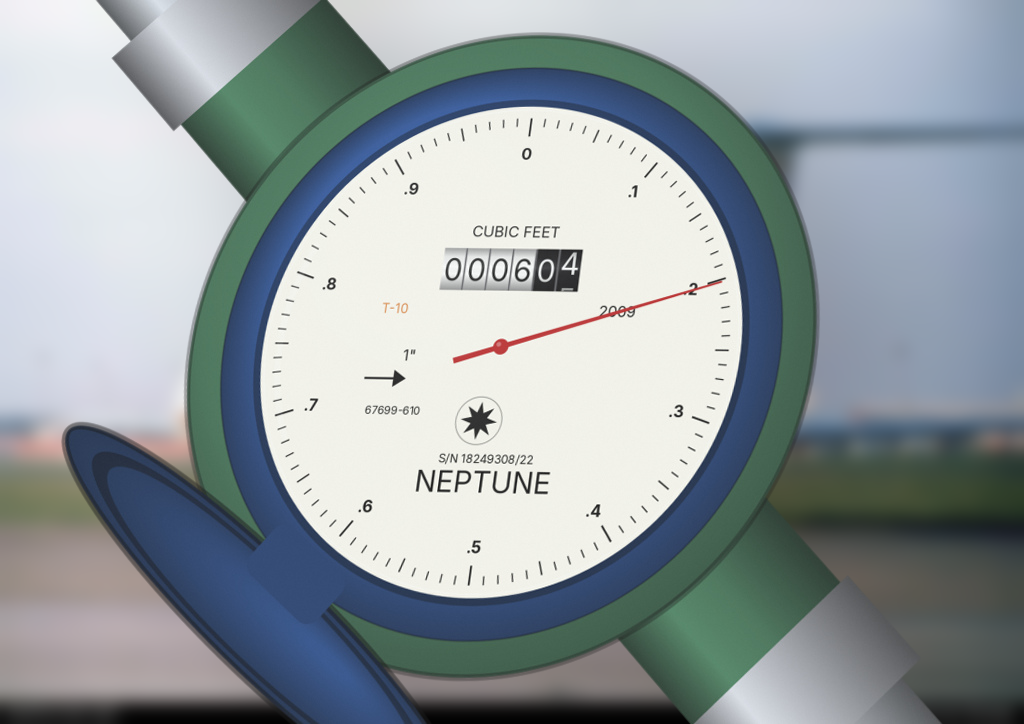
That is **604.20** ft³
